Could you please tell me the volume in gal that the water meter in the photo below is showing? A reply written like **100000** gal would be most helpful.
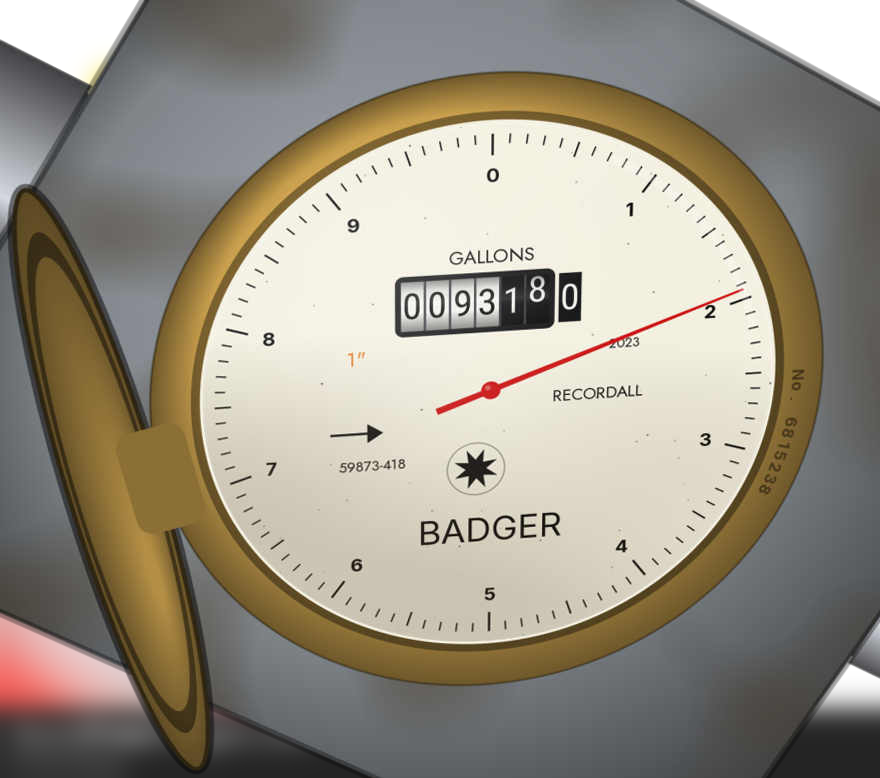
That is **93181.9** gal
